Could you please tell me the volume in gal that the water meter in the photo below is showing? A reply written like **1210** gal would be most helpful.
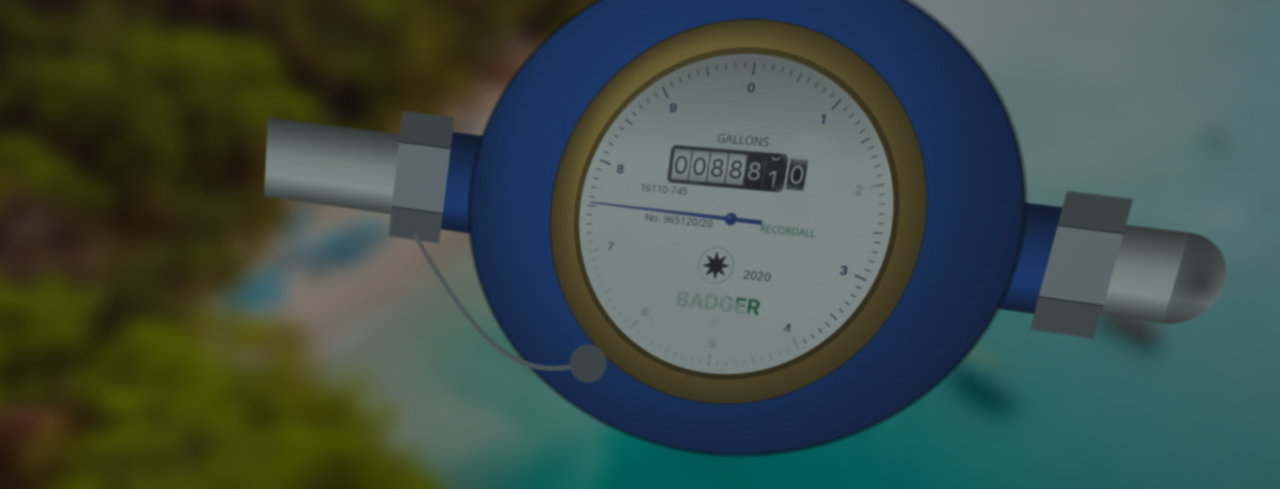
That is **88807.5** gal
